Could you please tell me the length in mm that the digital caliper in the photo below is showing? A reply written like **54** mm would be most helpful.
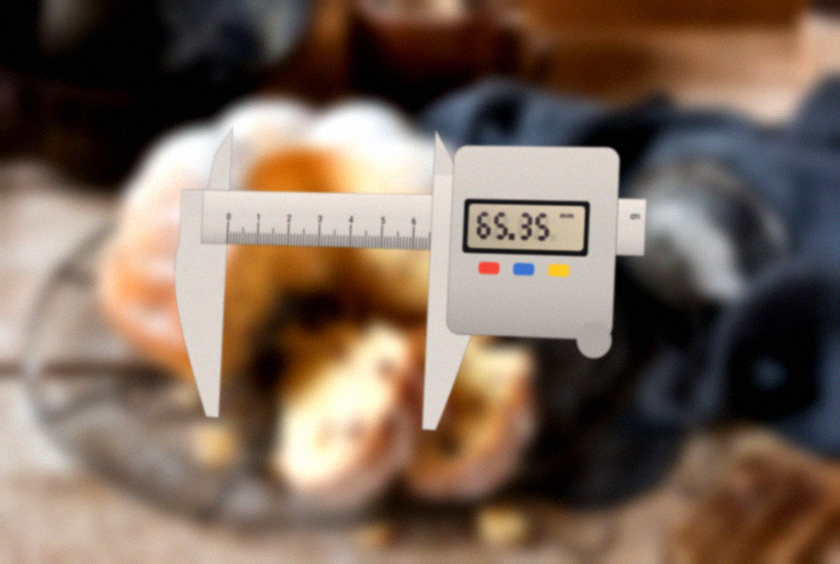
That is **65.35** mm
